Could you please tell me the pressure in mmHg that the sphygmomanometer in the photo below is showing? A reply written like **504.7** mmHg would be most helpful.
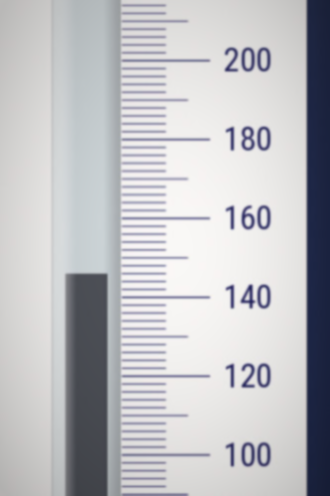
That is **146** mmHg
